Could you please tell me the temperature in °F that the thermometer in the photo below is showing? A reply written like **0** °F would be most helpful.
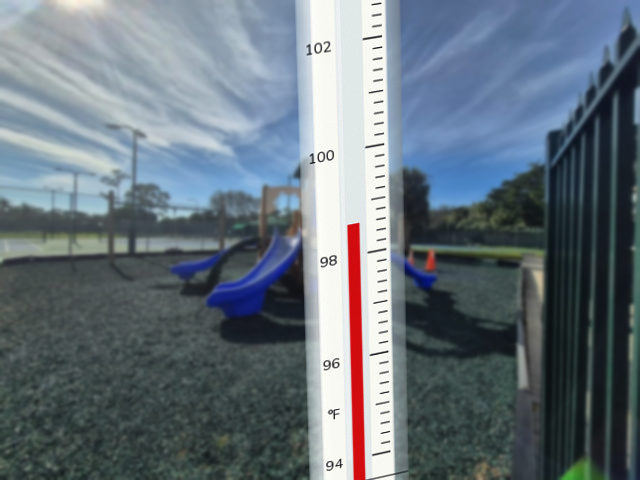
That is **98.6** °F
